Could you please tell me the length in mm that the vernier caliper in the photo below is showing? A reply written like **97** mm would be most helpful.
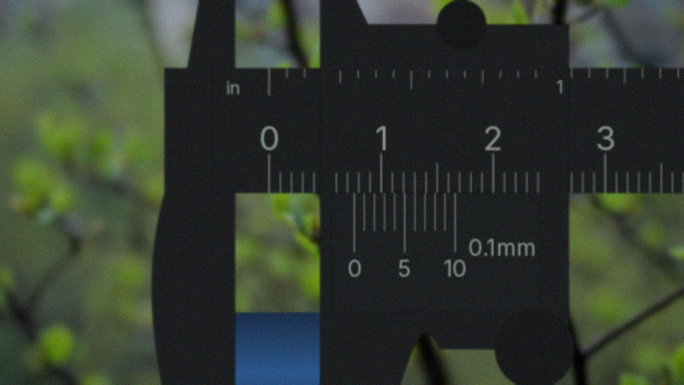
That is **7.6** mm
